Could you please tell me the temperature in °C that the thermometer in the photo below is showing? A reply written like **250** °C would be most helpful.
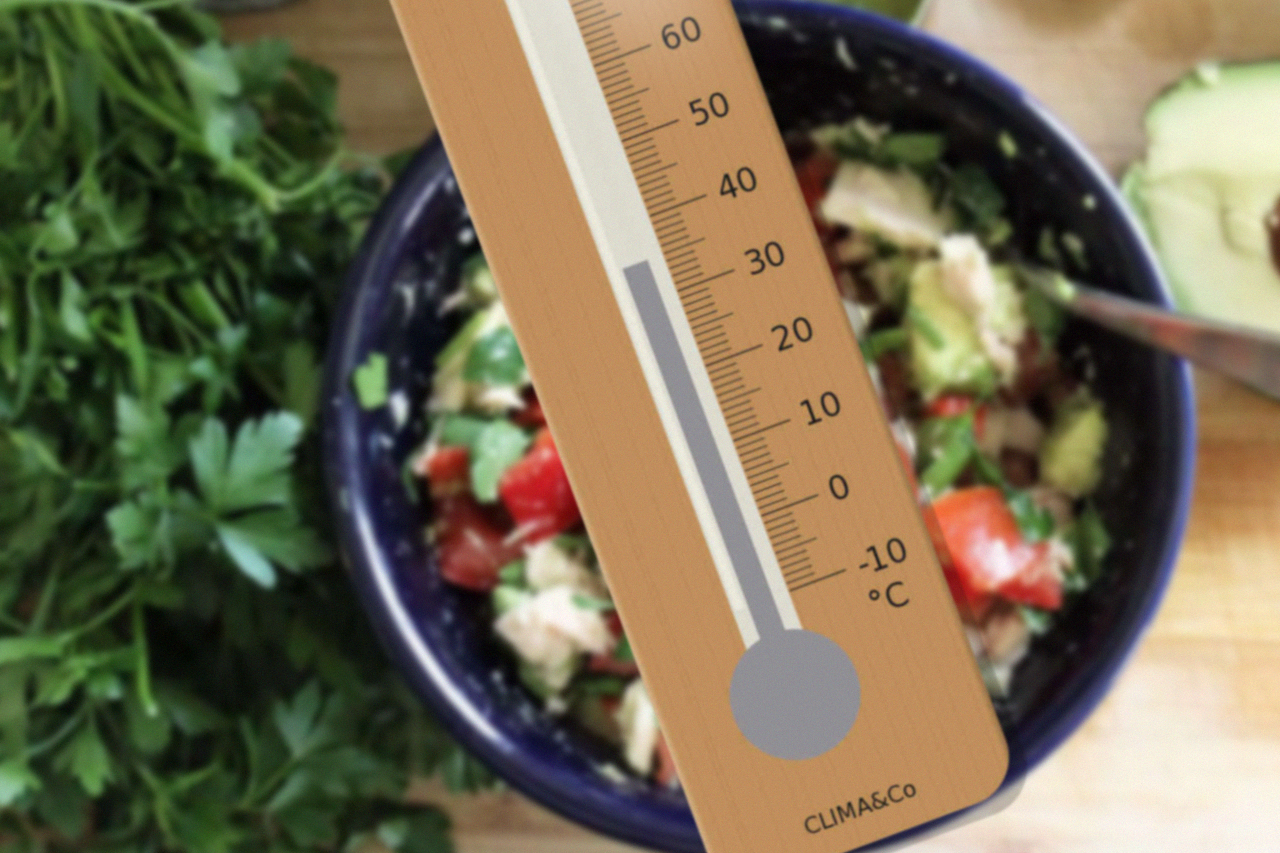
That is **35** °C
